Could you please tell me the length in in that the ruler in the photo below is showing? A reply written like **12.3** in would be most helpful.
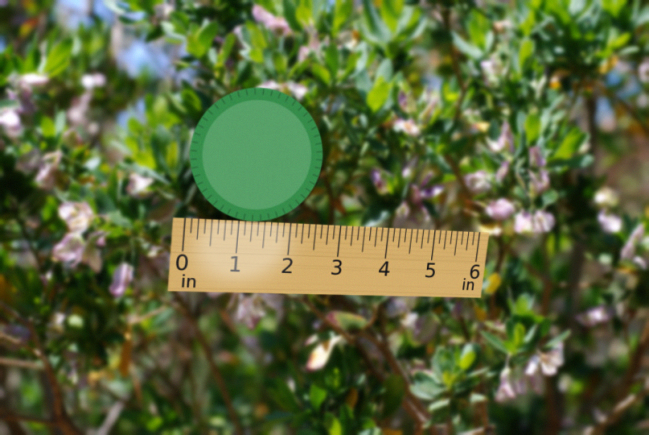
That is **2.5** in
